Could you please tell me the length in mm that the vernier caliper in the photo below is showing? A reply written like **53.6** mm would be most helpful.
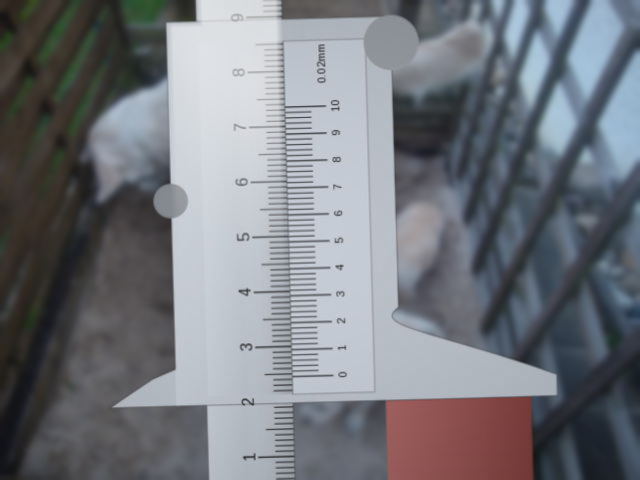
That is **24.5** mm
